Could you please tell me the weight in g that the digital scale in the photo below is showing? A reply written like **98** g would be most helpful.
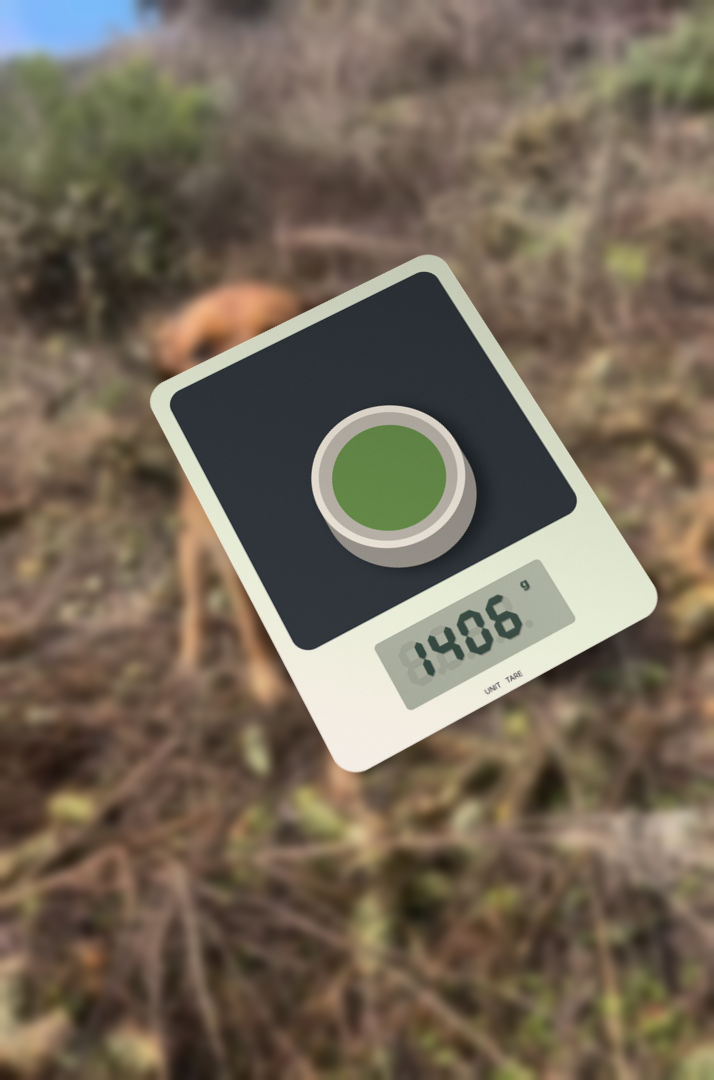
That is **1406** g
